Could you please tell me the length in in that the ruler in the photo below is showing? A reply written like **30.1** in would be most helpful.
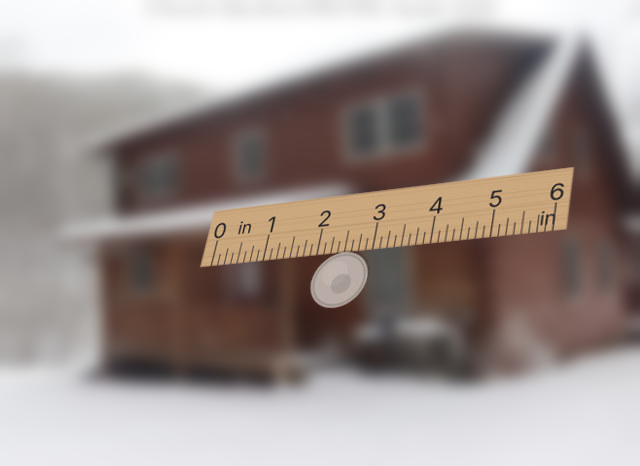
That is **1** in
